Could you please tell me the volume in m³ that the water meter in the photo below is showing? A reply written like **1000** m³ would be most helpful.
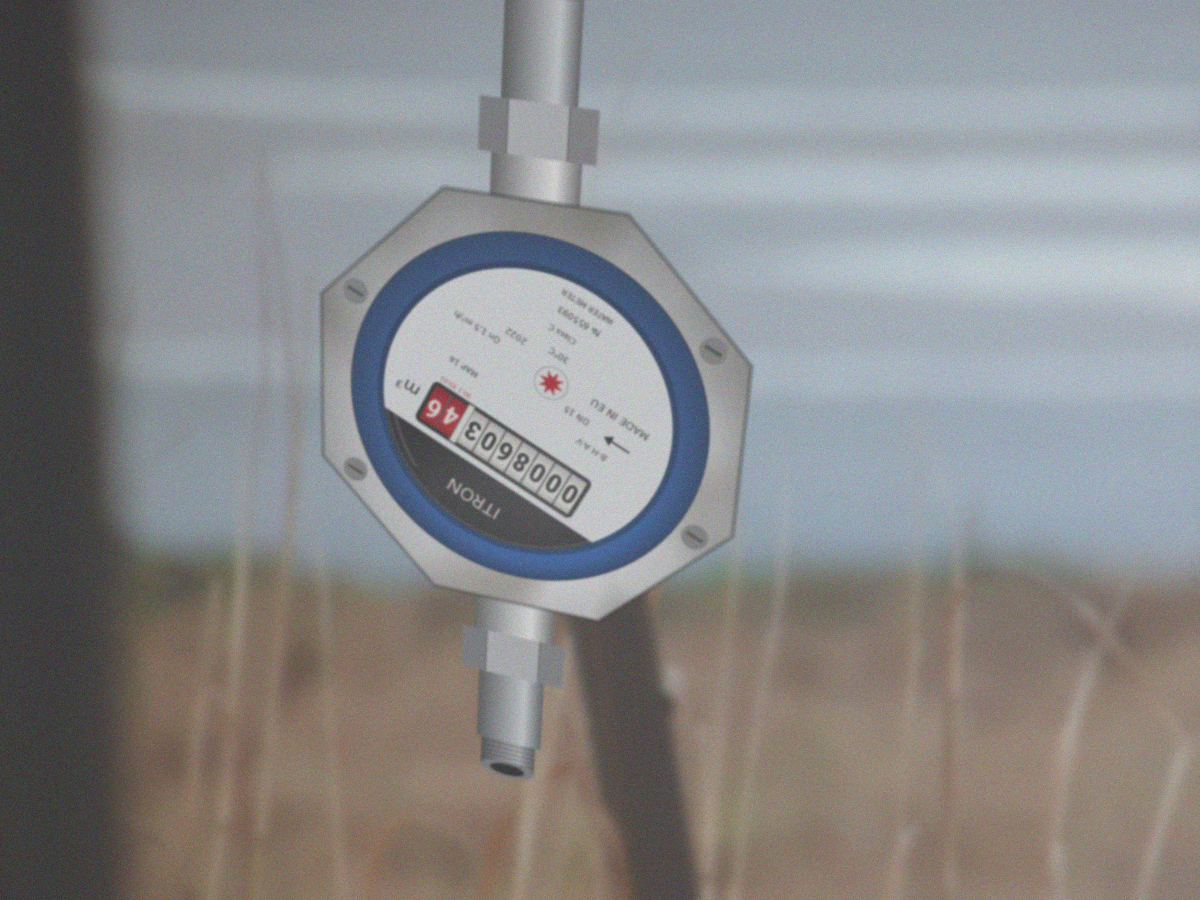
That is **8603.46** m³
